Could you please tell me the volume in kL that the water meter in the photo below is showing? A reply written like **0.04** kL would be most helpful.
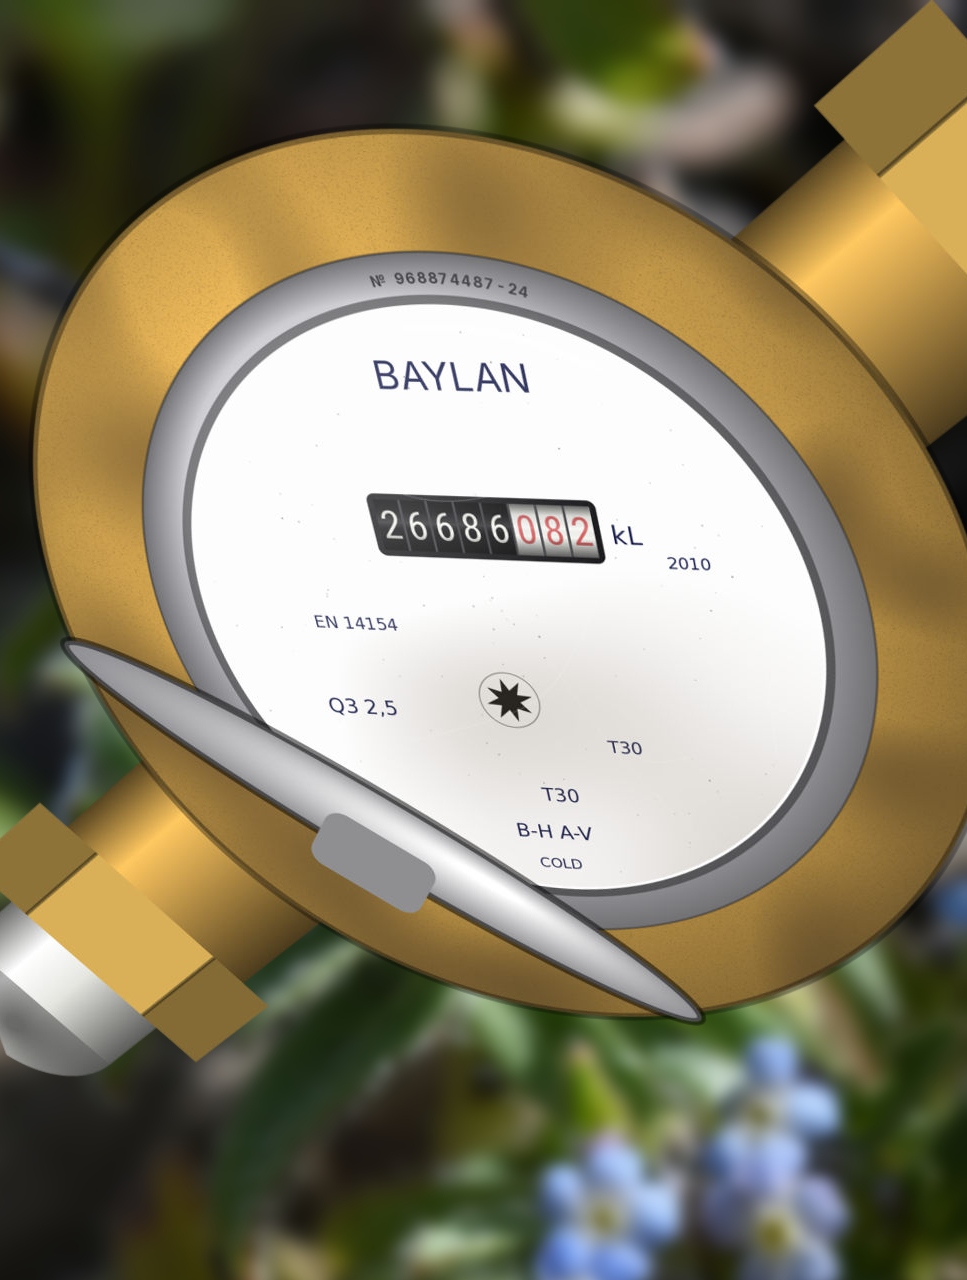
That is **26686.082** kL
